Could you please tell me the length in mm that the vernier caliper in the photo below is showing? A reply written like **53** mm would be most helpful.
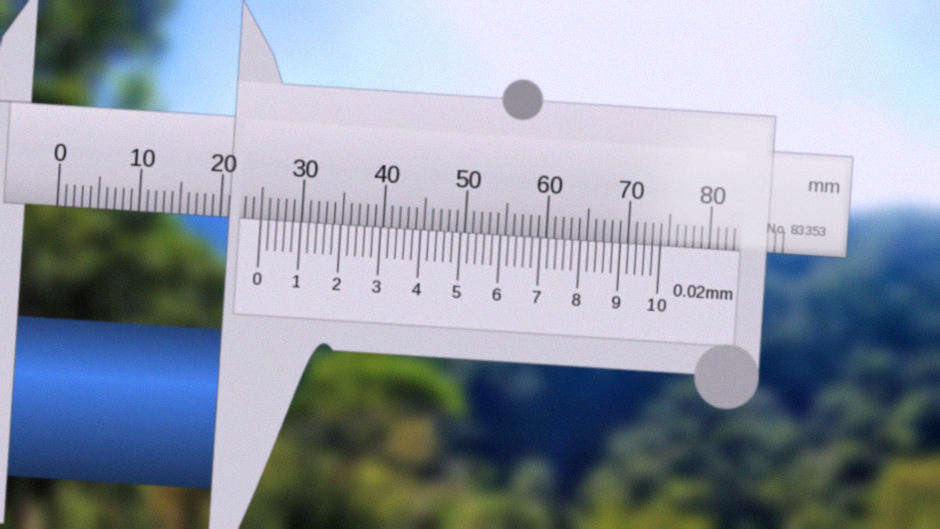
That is **25.0** mm
